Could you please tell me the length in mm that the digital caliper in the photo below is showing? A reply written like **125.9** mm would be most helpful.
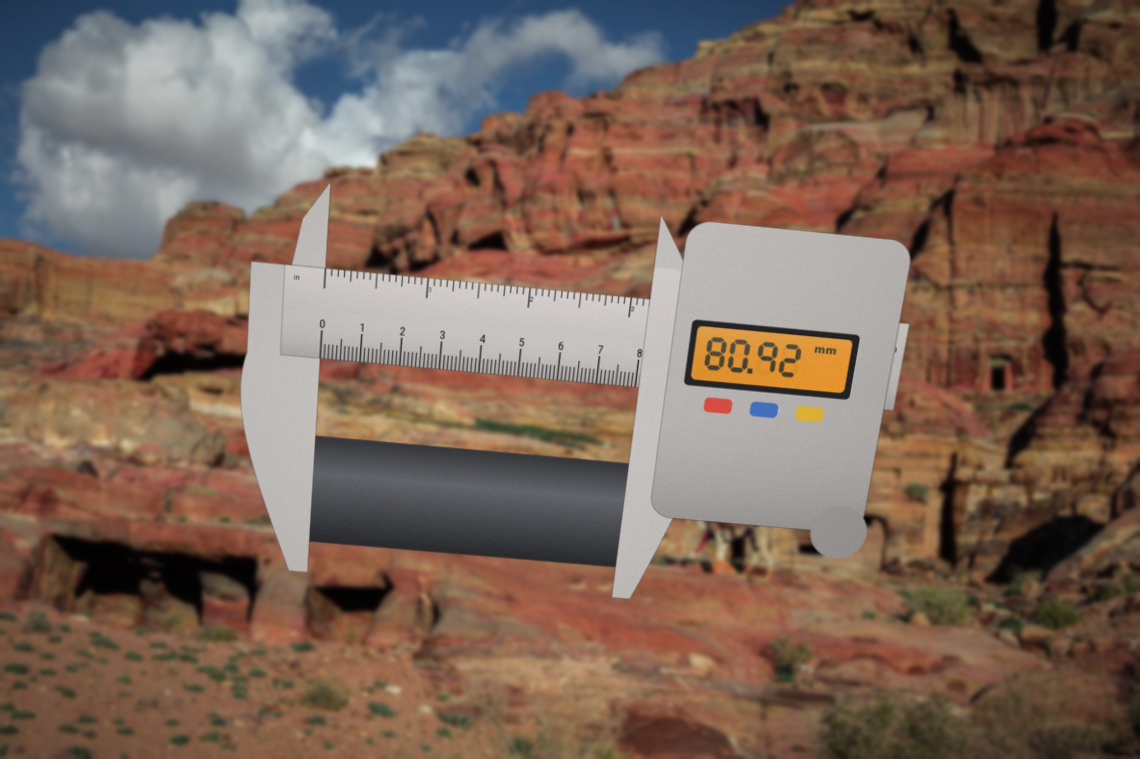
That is **80.92** mm
